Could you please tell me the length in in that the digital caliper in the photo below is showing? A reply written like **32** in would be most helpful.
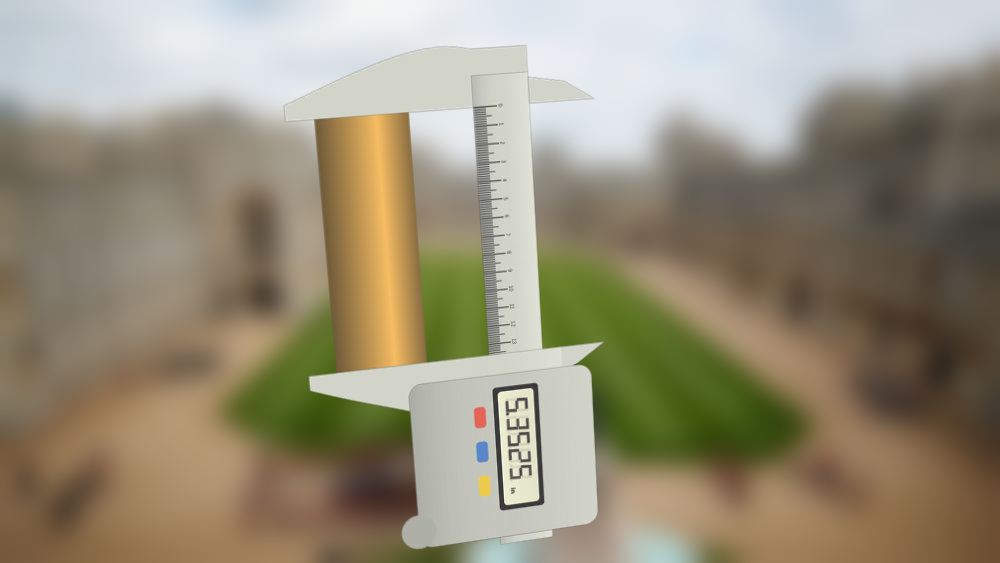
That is **5.3525** in
